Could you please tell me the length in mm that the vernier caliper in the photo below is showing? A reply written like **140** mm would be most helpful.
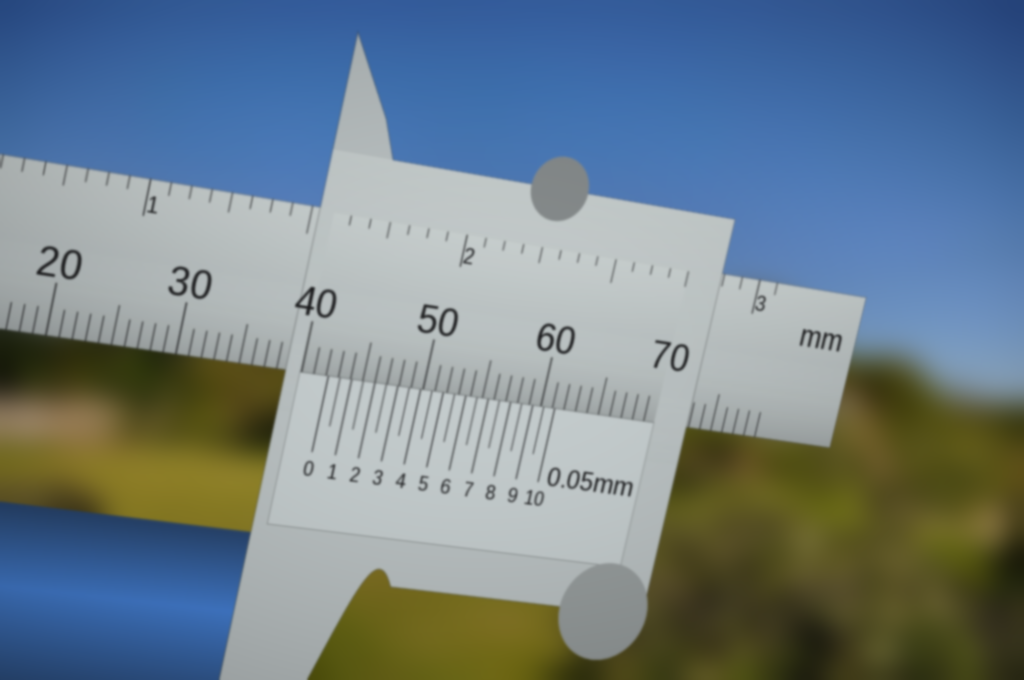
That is **42.2** mm
